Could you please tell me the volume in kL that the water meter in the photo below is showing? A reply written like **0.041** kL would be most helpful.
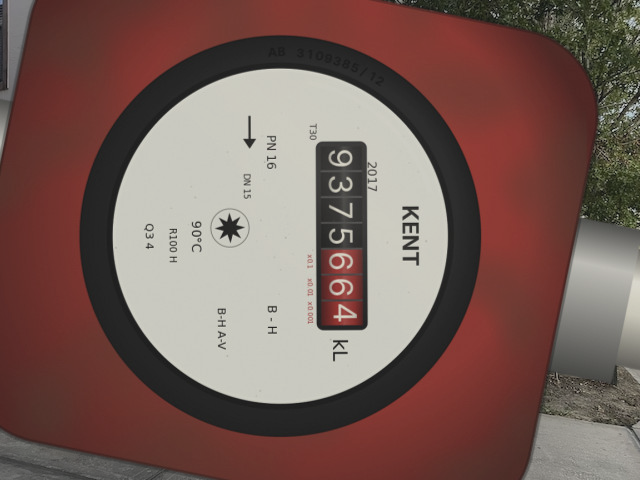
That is **9375.664** kL
